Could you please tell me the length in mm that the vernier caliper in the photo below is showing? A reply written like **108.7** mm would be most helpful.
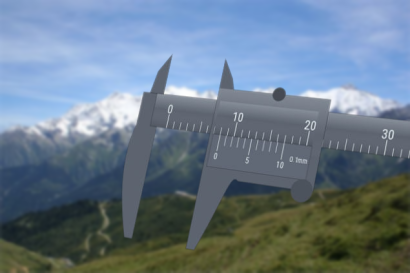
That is **8.0** mm
